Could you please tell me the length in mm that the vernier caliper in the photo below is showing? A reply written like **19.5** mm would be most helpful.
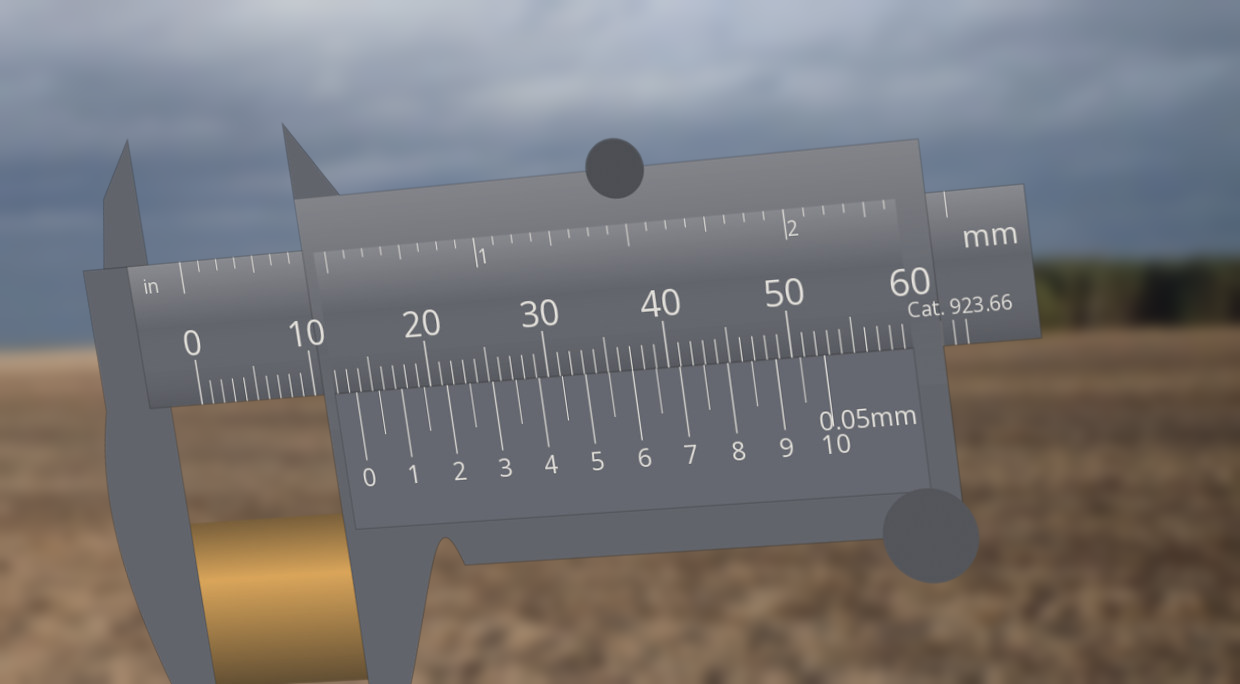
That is **13.6** mm
